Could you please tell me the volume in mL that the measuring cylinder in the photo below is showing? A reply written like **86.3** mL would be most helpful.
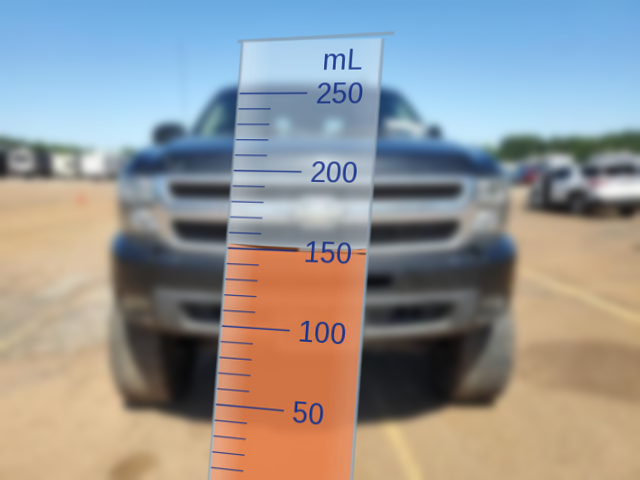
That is **150** mL
